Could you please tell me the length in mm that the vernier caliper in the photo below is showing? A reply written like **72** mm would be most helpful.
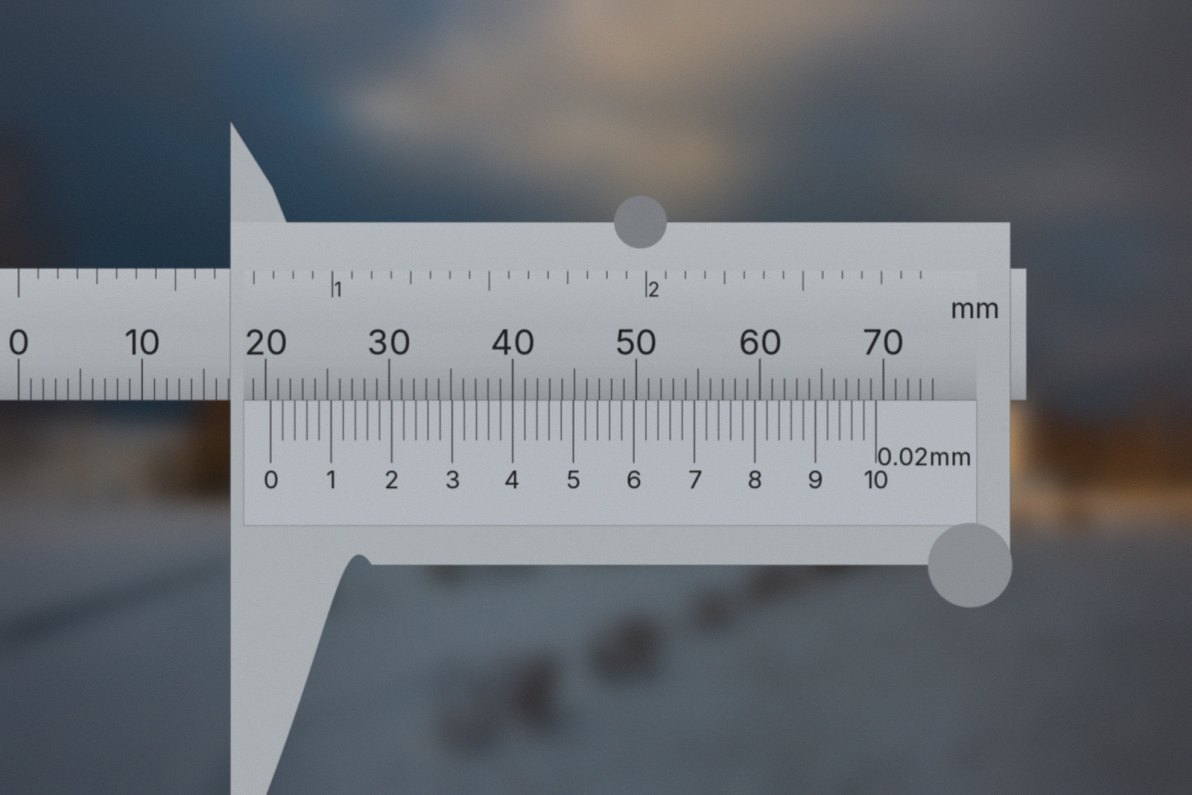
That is **20.4** mm
